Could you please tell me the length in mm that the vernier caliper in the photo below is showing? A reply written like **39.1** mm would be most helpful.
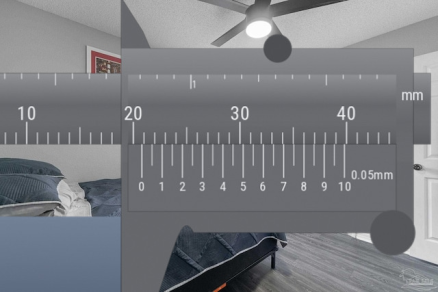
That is **20.8** mm
